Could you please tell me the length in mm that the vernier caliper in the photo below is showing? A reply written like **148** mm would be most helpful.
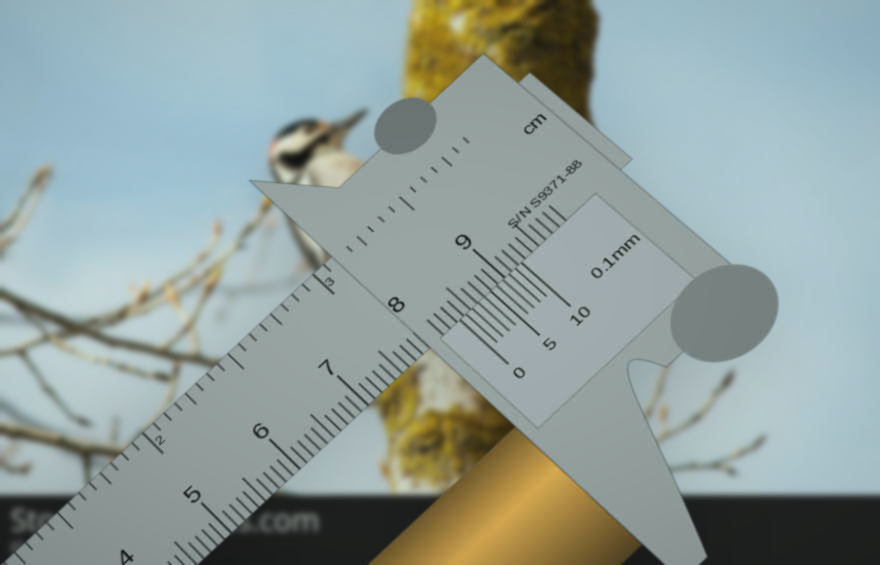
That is **83.4** mm
